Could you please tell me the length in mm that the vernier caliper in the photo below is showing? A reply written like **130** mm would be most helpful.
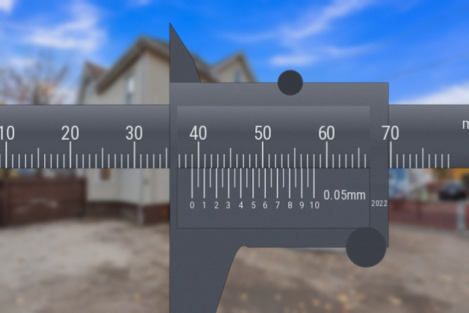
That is **39.0** mm
